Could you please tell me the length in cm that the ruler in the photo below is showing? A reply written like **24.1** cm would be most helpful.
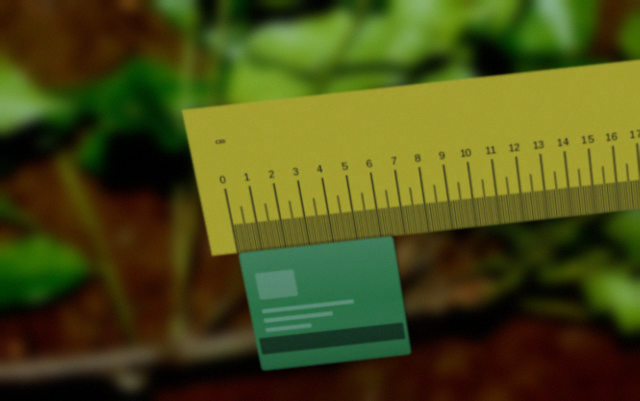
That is **6.5** cm
